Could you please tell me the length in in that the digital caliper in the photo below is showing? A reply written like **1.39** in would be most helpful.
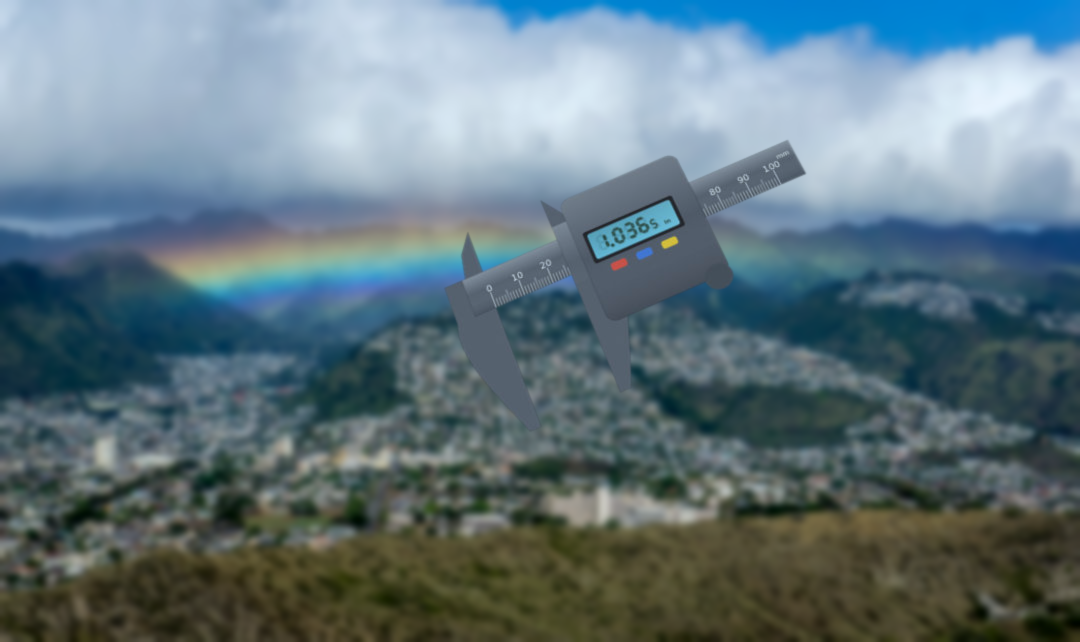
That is **1.0365** in
